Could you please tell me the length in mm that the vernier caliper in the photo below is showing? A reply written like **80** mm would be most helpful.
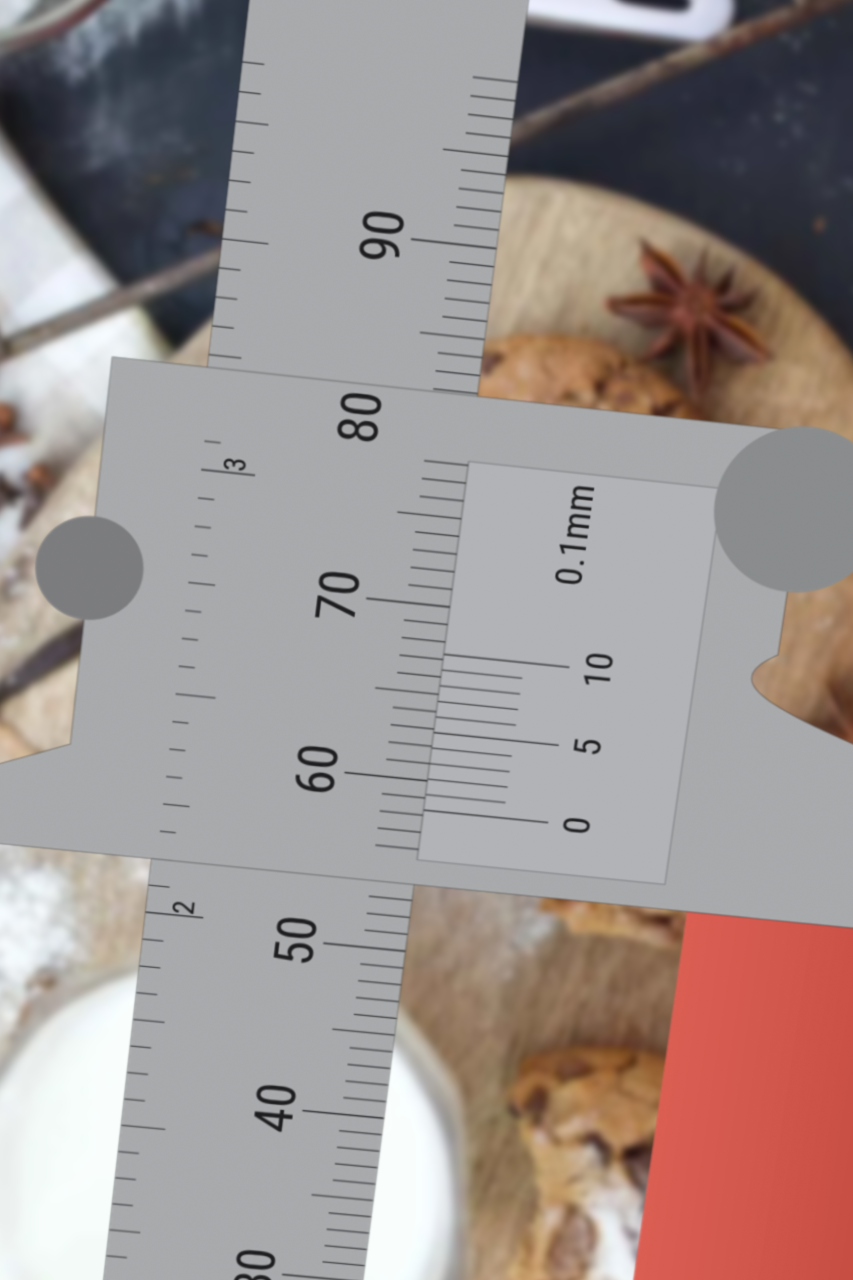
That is **58.3** mm
